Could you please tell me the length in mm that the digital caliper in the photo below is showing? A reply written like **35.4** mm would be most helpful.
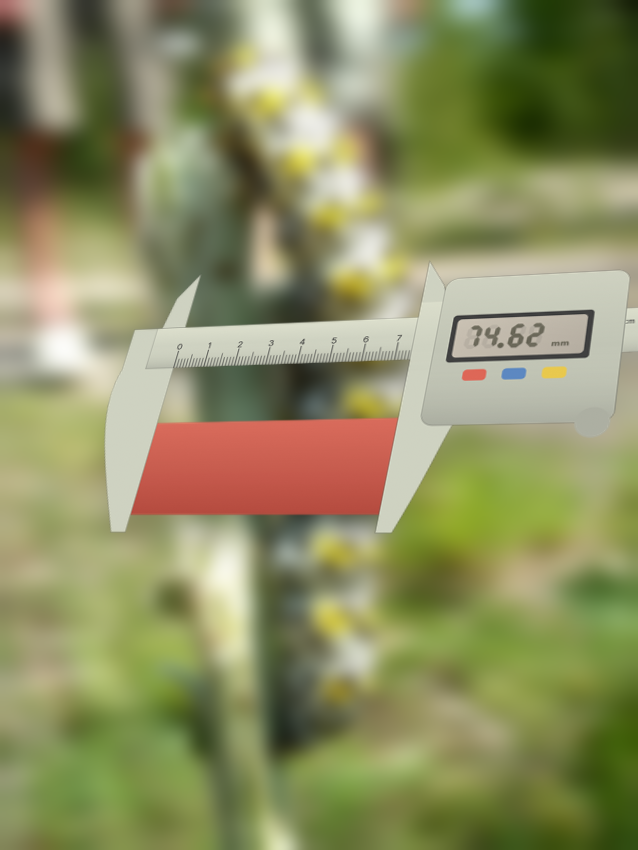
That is **74.62** mm
